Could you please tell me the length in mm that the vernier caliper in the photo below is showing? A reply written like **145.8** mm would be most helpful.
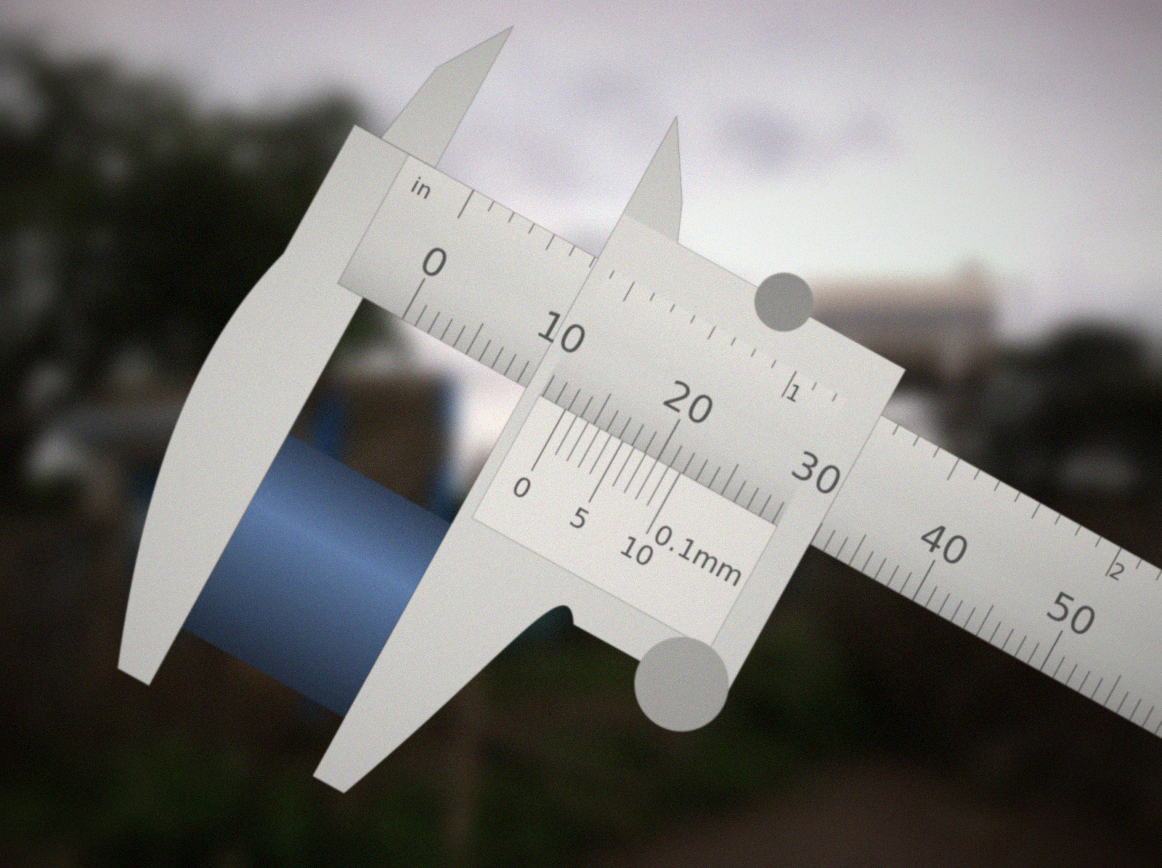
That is **12.8** mm
